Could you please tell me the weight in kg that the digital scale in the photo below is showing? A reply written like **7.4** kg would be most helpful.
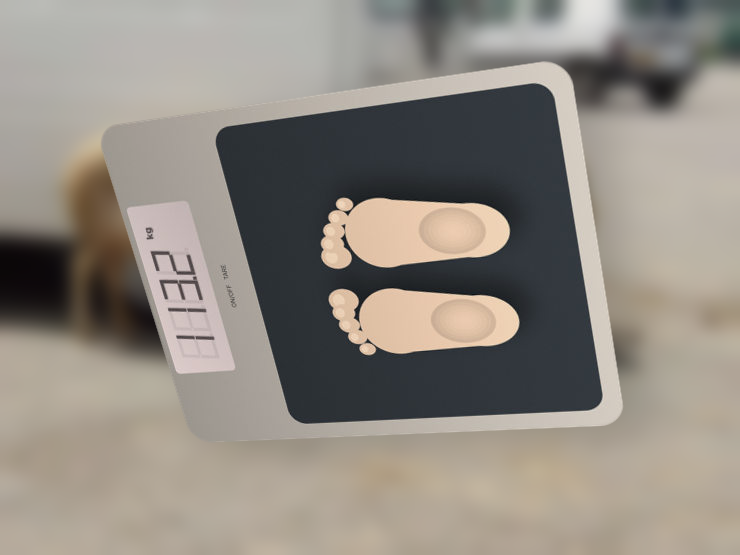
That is **113.2** kg
